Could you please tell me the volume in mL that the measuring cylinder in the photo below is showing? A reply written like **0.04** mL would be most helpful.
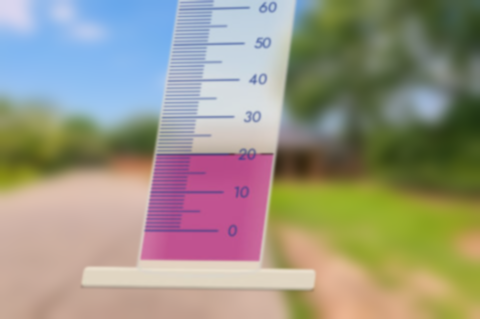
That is **20** mL
